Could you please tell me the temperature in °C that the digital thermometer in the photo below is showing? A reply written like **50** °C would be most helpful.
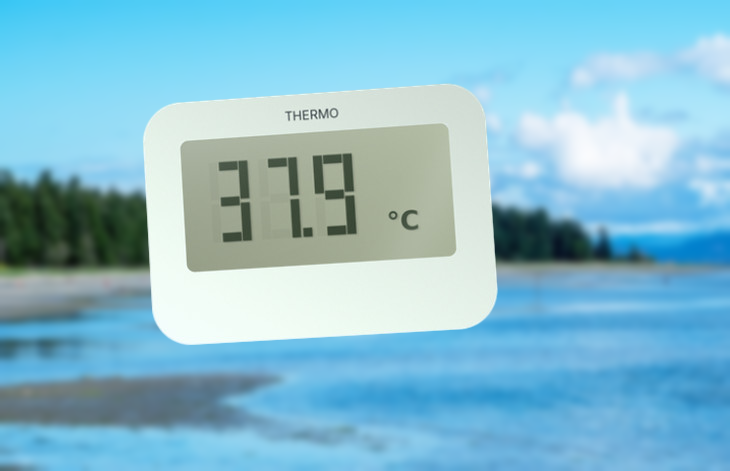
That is **37.9** °C
